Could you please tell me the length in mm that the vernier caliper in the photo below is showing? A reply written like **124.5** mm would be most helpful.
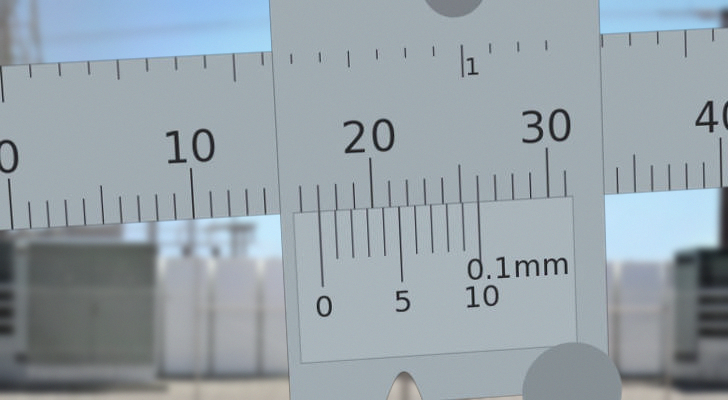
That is **17.0** mm
